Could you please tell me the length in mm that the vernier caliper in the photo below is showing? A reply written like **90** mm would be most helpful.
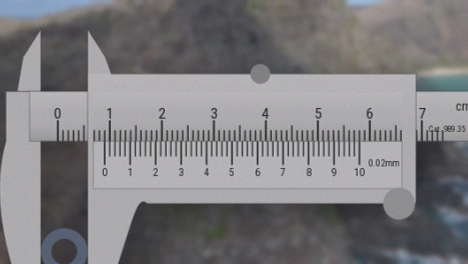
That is **9.0** mm
